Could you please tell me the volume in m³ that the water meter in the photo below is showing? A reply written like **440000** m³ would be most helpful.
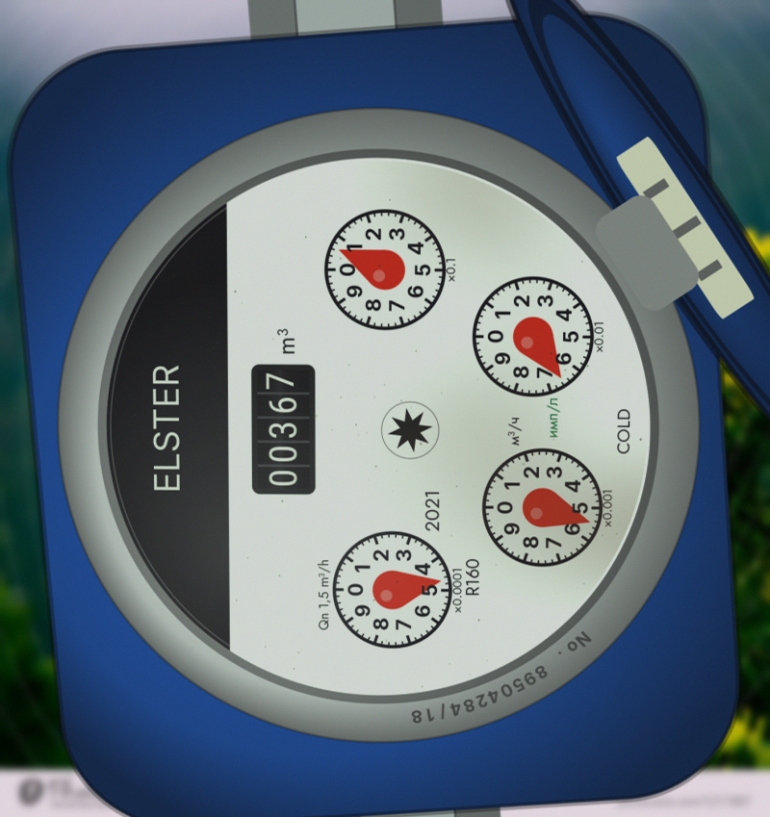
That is **367.0654** m³
